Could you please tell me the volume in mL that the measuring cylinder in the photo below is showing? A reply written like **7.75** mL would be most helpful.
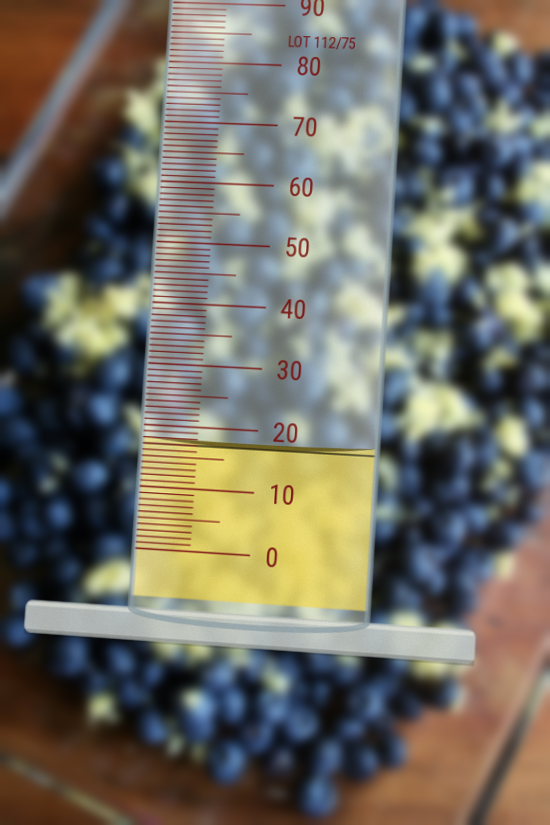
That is **17** mL
